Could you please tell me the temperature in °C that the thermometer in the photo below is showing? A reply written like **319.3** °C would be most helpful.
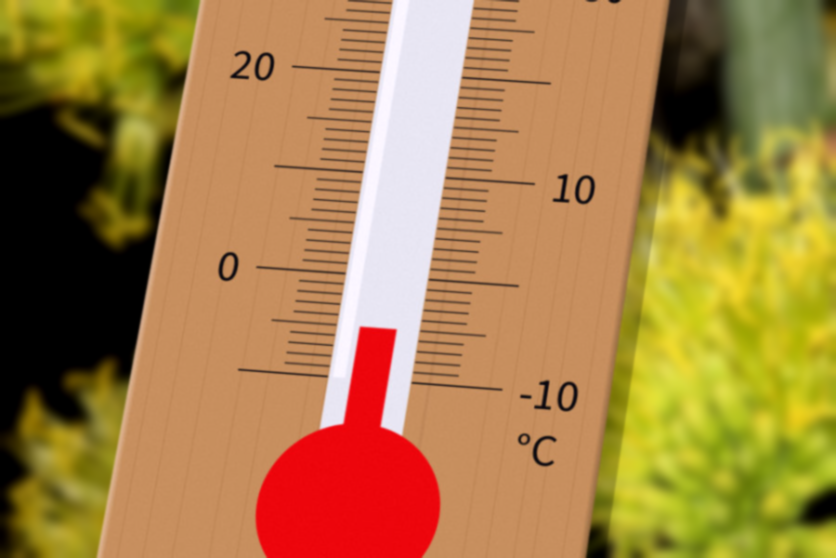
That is **-5** °C
